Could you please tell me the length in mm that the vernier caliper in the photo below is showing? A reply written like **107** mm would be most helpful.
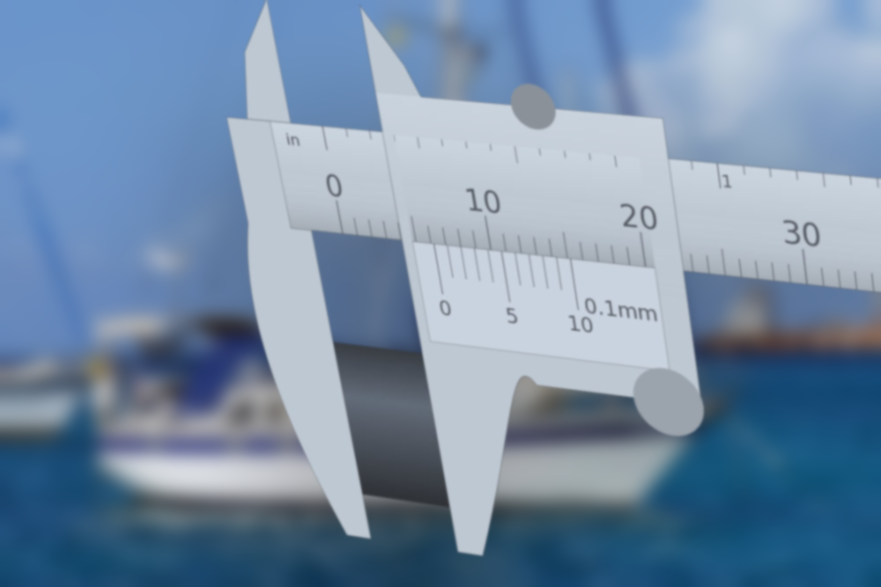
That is **6.2** mm
